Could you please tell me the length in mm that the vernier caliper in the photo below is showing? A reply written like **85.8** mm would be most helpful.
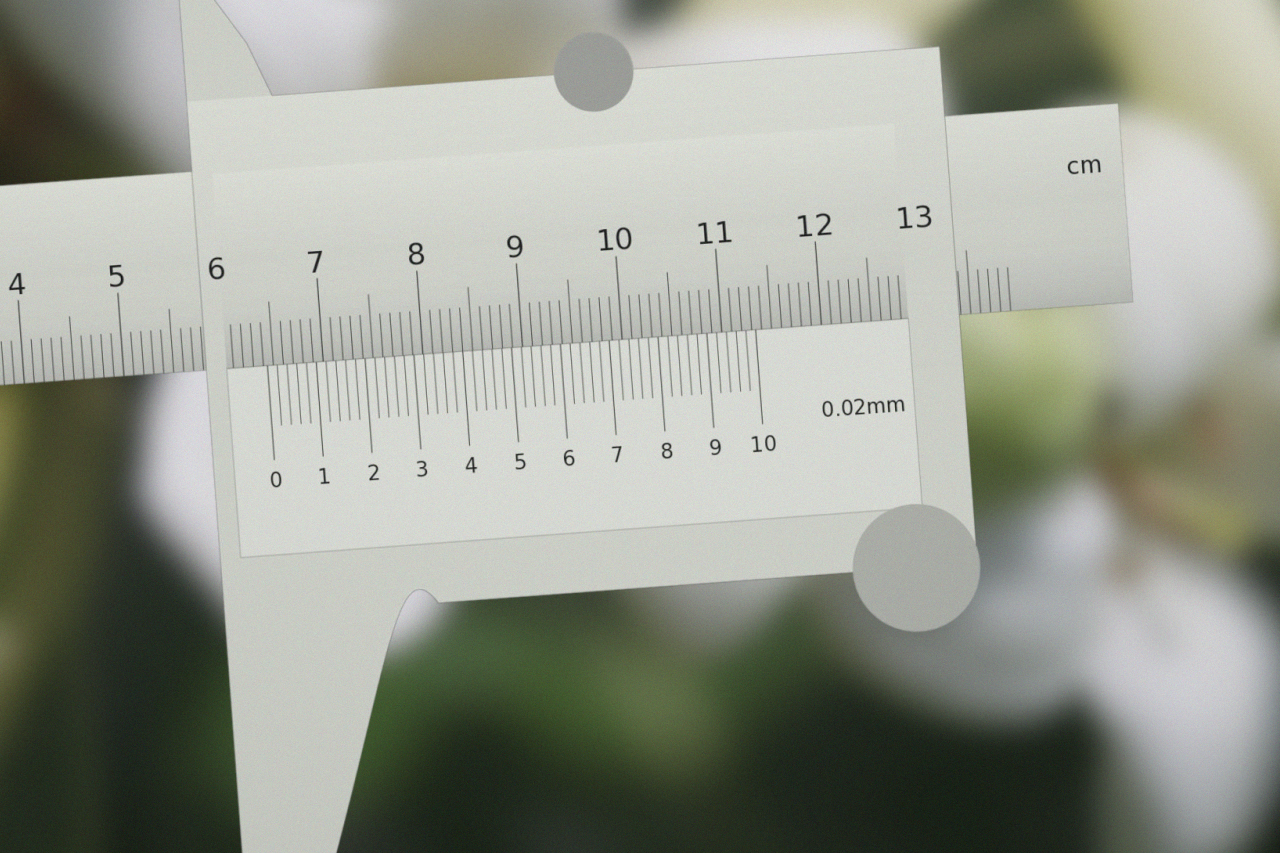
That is **64.4** mm
